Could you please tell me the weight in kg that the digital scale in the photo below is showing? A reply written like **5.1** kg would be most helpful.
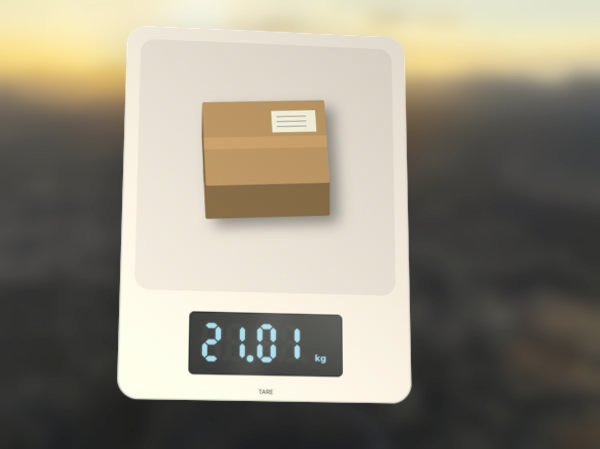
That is **21.01** kg
